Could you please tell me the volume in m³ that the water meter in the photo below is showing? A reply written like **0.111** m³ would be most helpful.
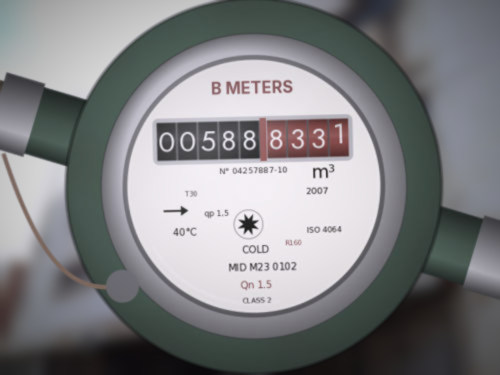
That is **588.8331** m³
